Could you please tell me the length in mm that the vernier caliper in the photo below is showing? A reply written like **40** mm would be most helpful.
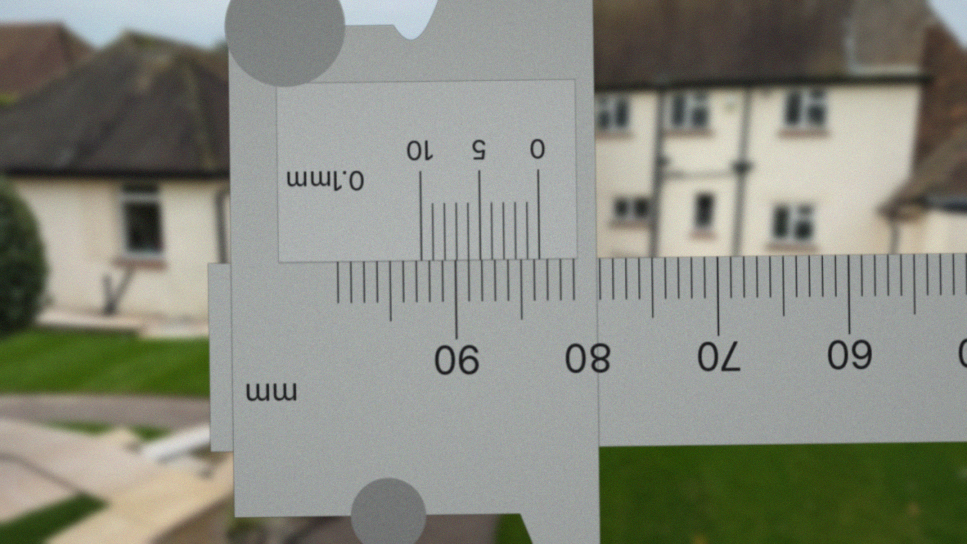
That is **83.6** mm
